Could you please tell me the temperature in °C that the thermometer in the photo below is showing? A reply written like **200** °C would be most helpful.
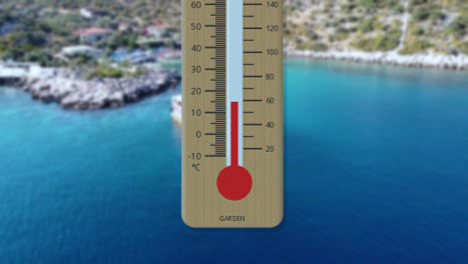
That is **15** °C
